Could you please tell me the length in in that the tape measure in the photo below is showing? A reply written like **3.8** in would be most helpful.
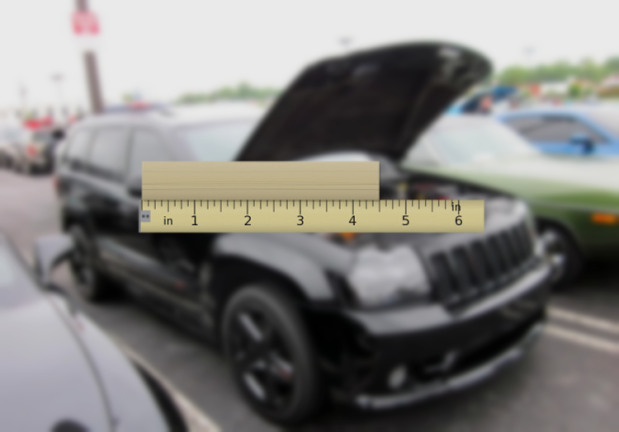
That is **4.5** in
